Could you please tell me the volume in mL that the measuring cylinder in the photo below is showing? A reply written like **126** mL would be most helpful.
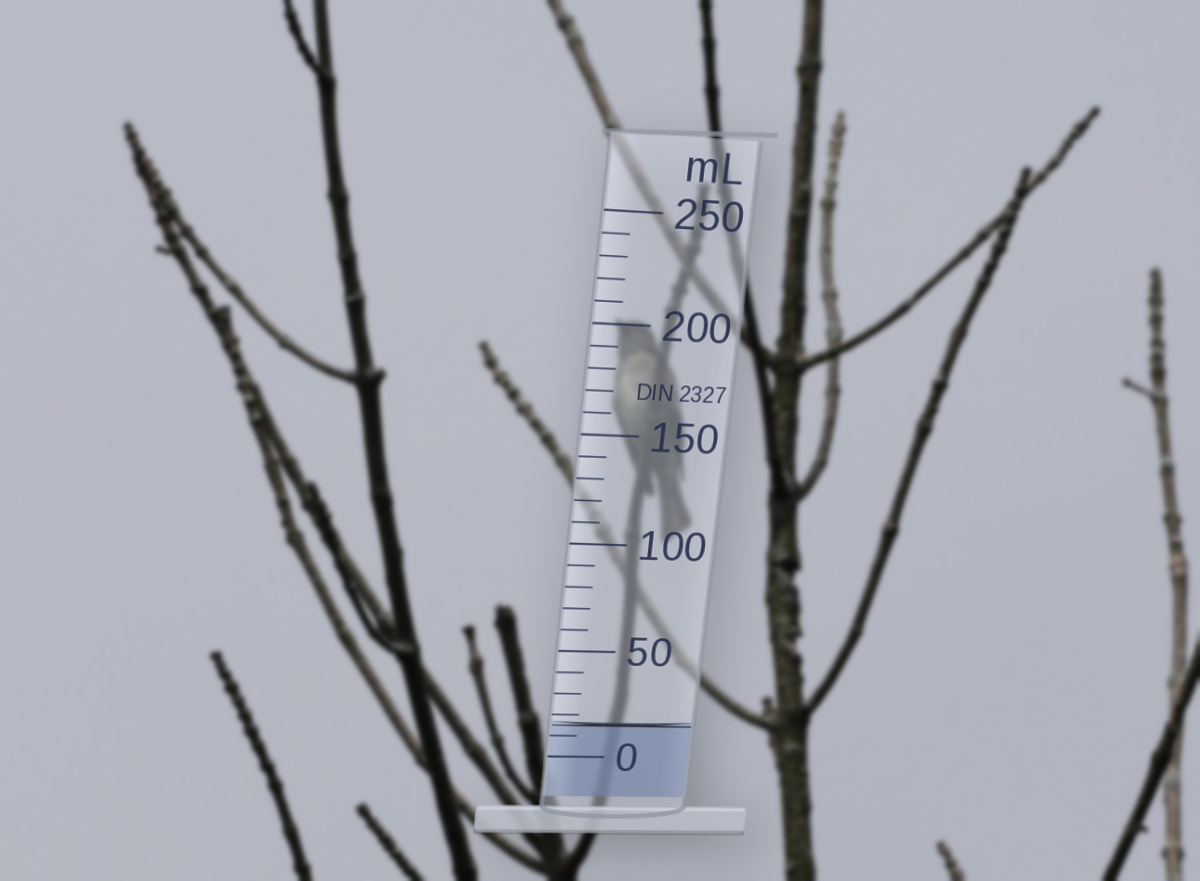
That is **15** mL
